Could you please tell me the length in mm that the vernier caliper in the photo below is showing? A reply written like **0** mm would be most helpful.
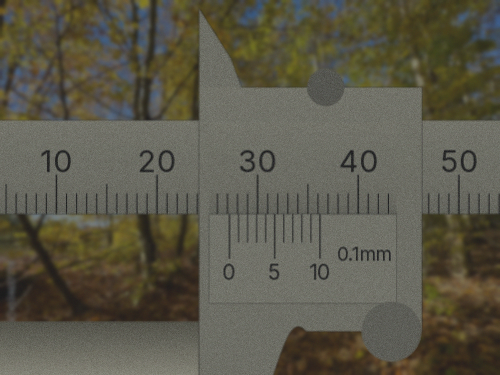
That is **27.2** mm
